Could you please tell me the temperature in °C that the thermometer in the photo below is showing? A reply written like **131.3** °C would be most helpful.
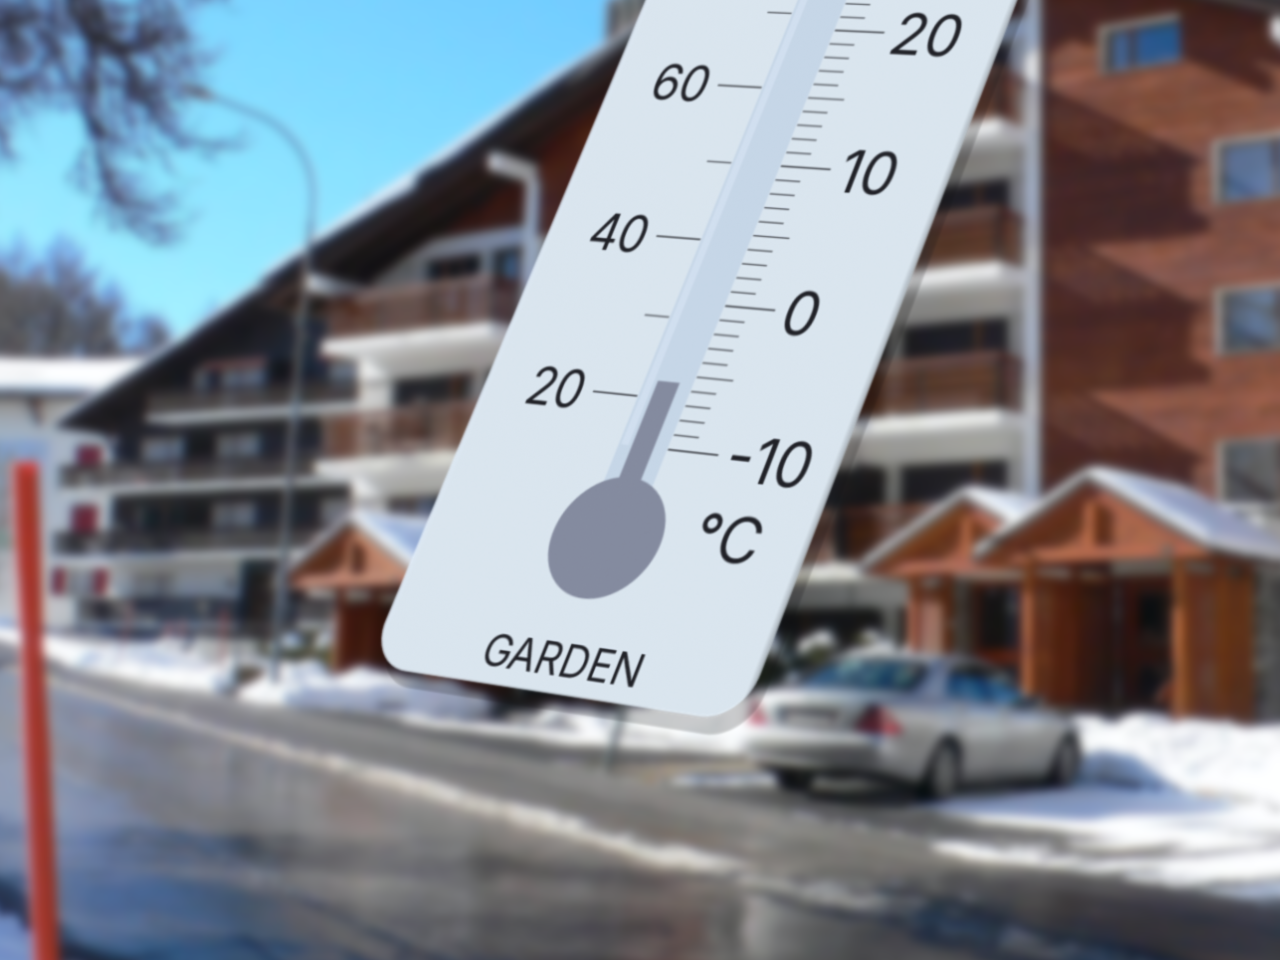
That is **-5.5** °C
